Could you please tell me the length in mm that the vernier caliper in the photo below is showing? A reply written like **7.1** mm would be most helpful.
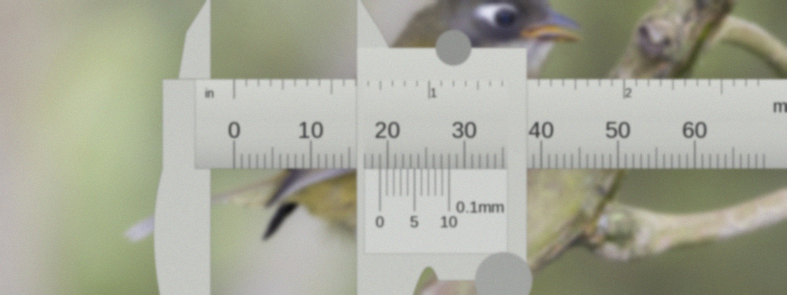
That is **19.0** mm
